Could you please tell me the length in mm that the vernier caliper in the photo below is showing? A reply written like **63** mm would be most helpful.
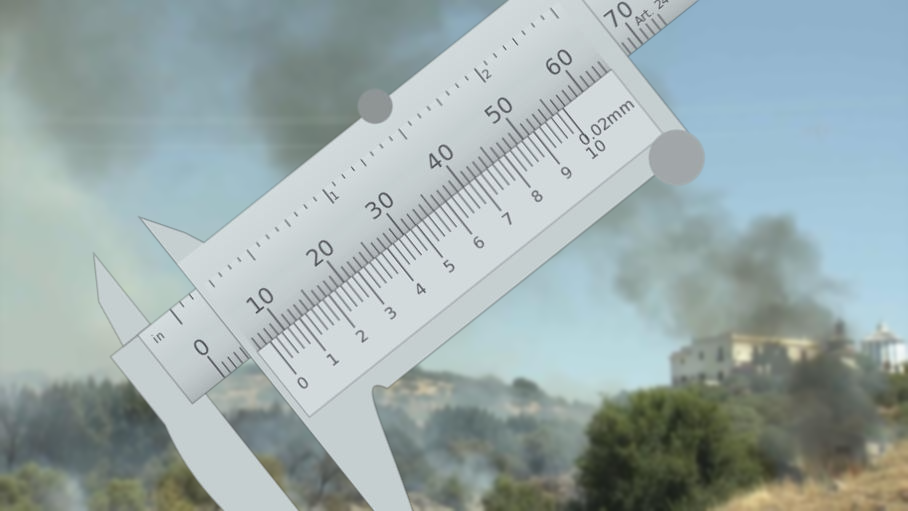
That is **7.6** mm
